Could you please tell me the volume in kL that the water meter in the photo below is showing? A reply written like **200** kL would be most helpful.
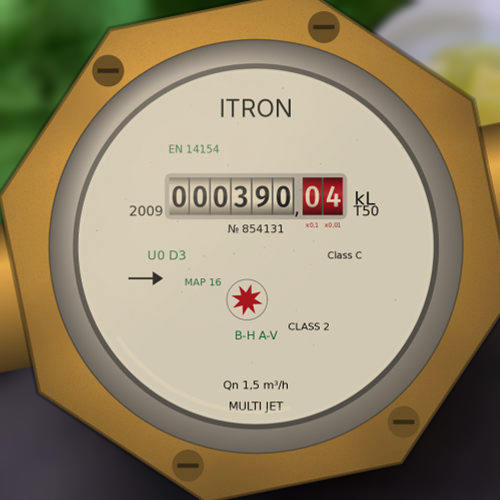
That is **390.04** kL
